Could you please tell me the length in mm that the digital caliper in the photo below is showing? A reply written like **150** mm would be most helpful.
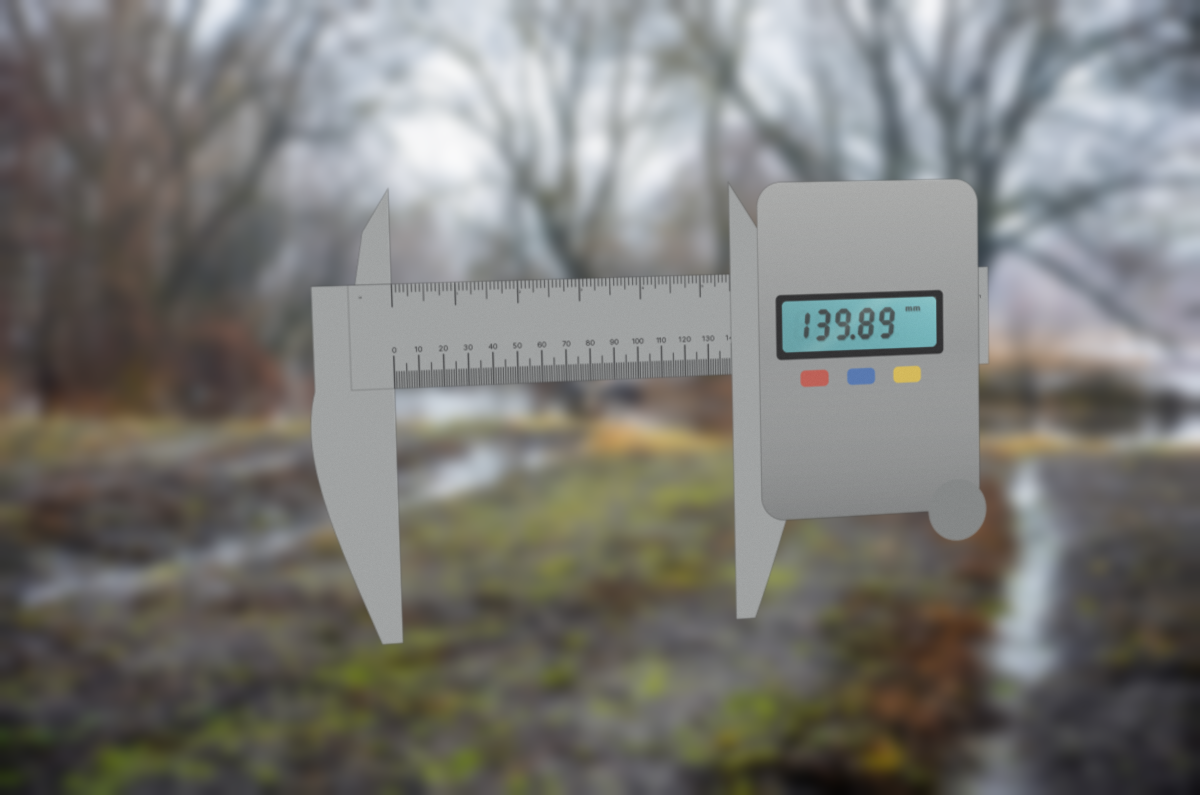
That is **139.89** mm
